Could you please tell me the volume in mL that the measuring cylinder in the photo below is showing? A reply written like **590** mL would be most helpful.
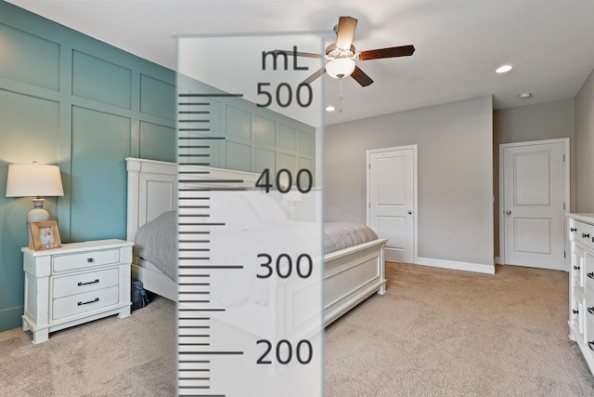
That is **390** mL
